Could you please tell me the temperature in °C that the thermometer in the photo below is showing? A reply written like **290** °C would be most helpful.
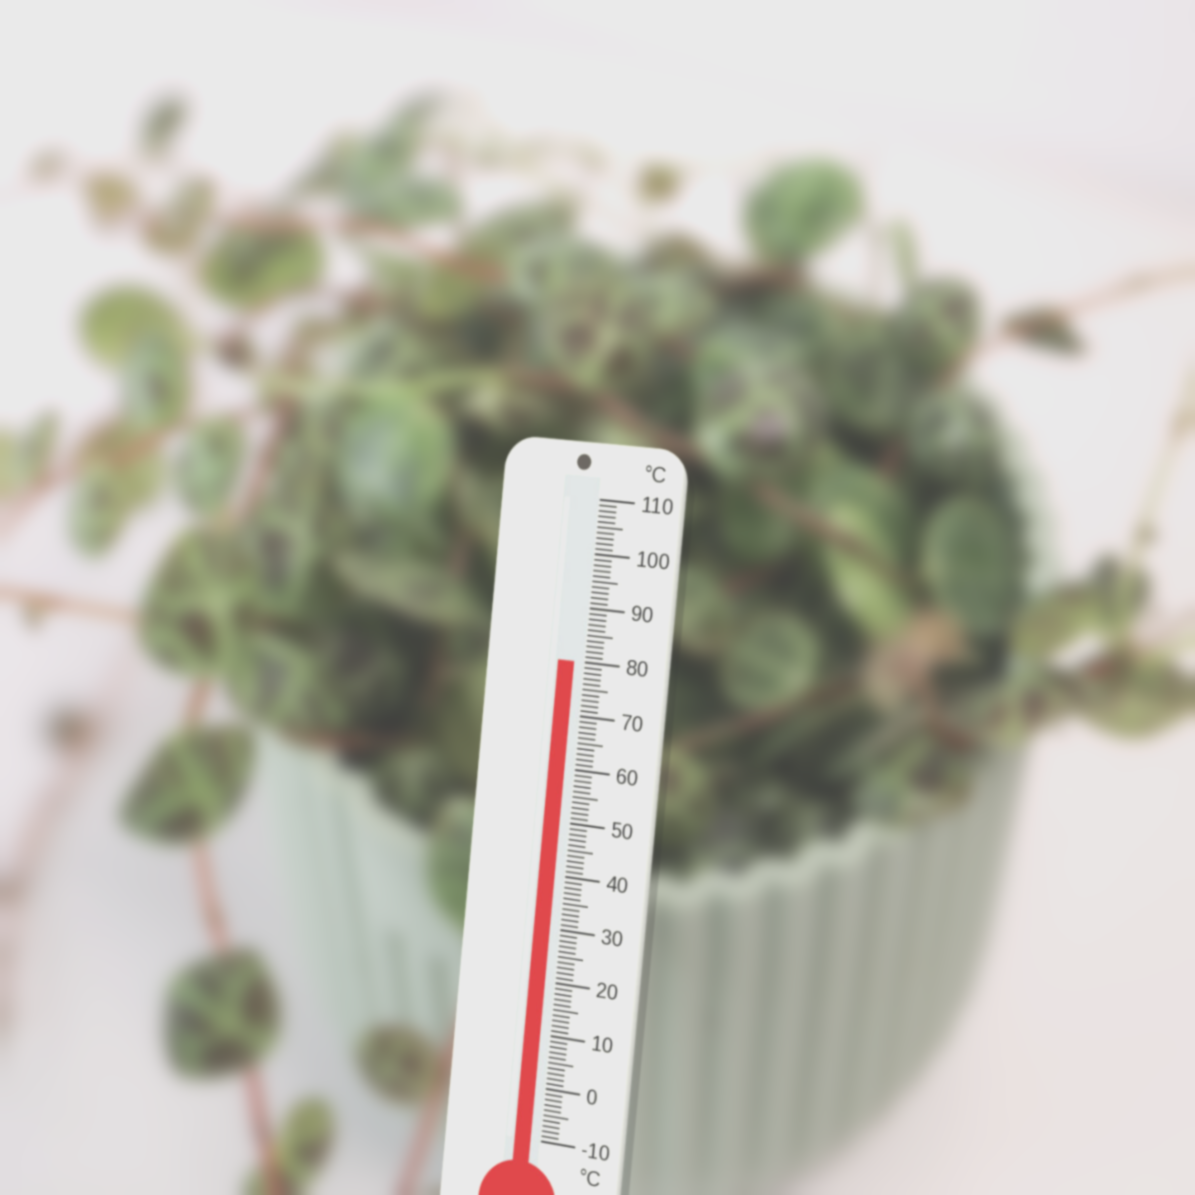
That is **80** °C
